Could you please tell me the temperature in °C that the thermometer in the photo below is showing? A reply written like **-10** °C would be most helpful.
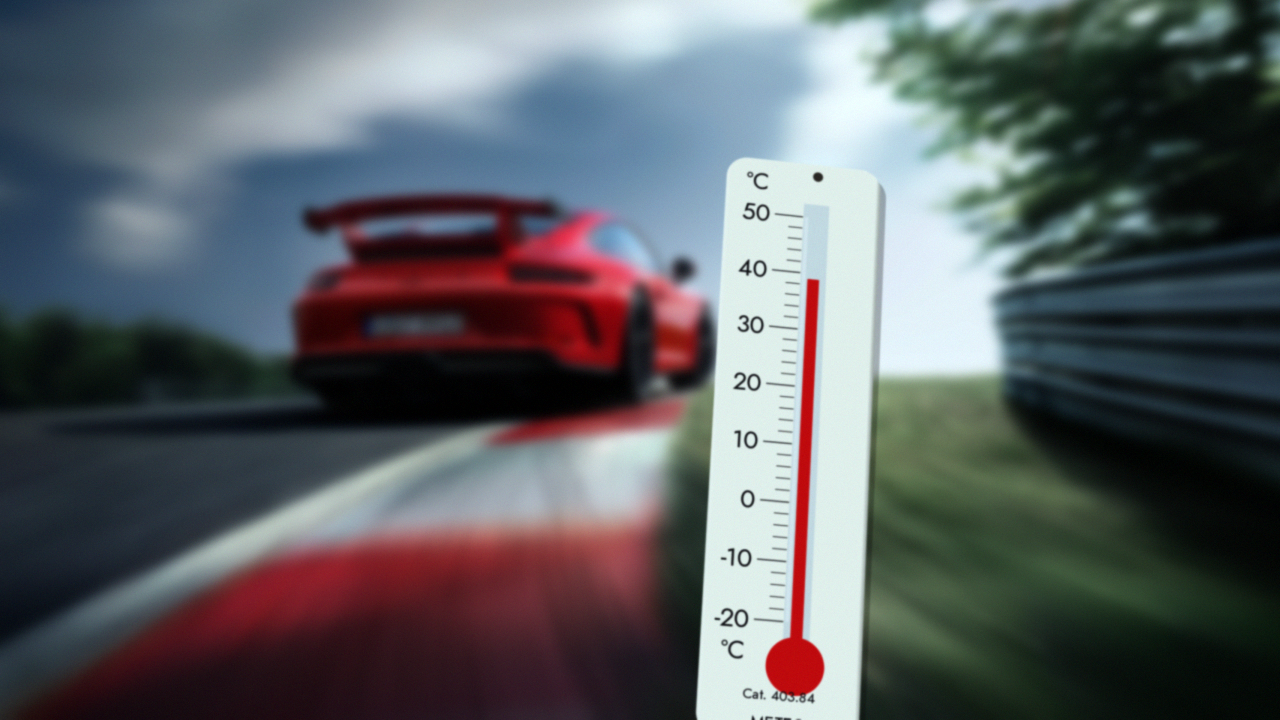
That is **39** °C
